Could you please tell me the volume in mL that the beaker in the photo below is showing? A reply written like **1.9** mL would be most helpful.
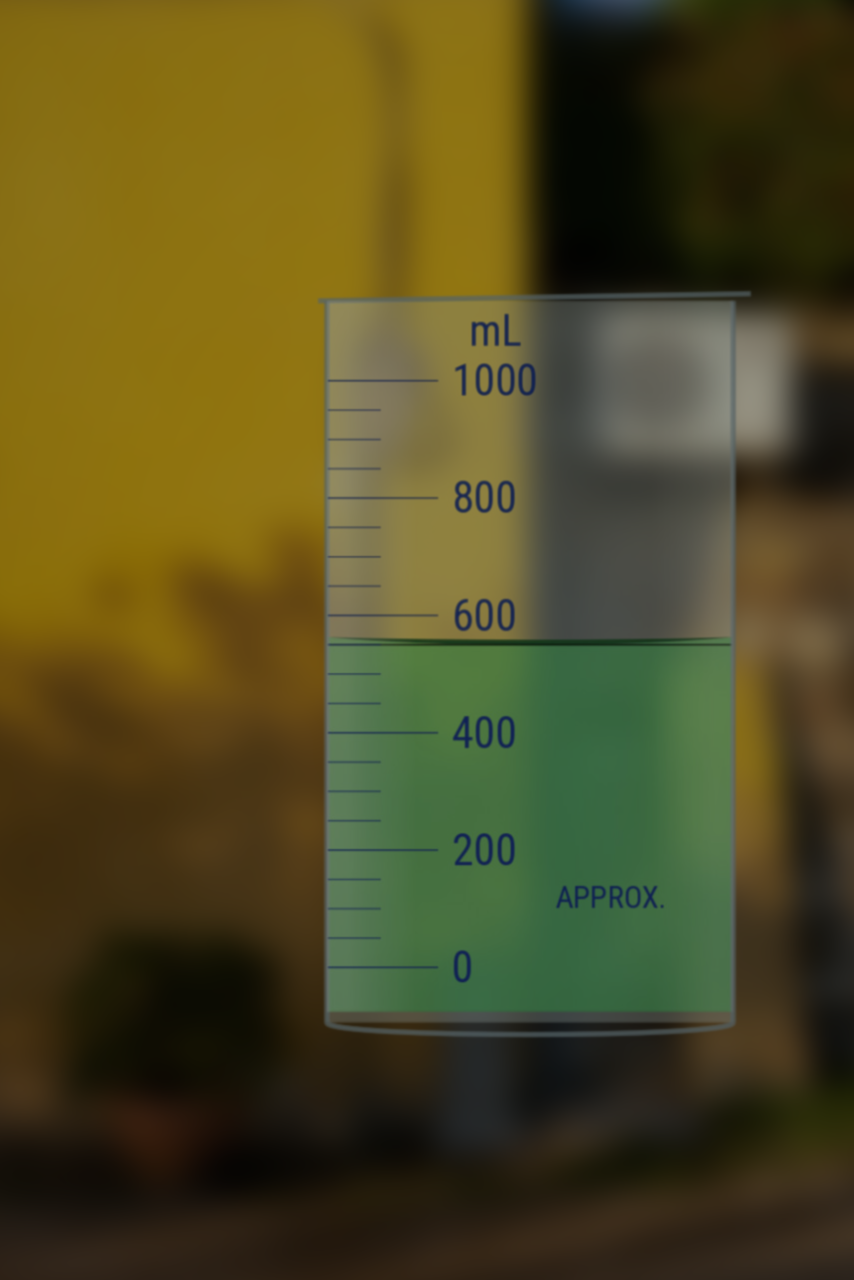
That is **550** mL
